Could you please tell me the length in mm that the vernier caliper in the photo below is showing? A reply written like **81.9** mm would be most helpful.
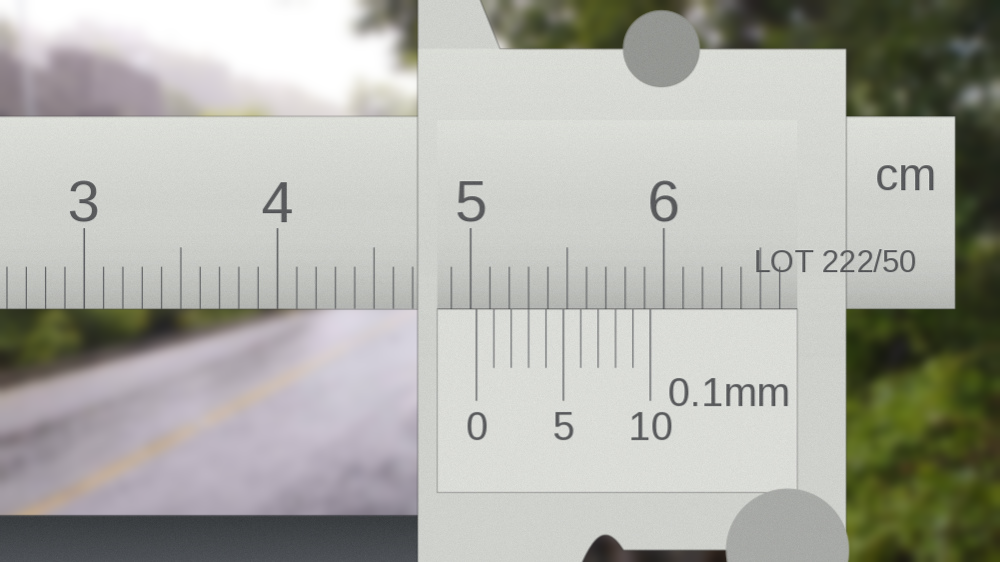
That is **50.3** mm
